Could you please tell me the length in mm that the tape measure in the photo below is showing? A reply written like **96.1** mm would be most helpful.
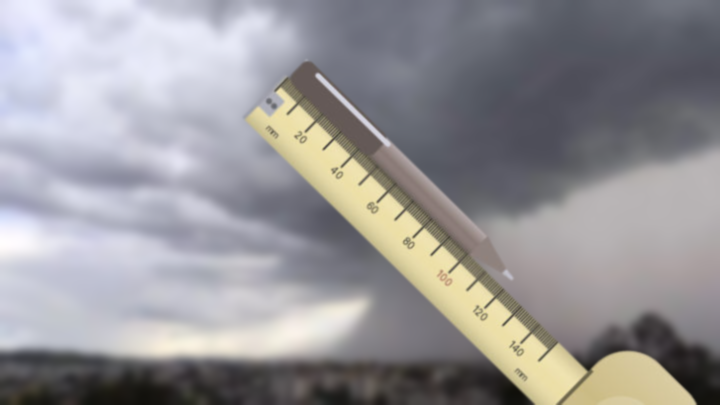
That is **120** mm
